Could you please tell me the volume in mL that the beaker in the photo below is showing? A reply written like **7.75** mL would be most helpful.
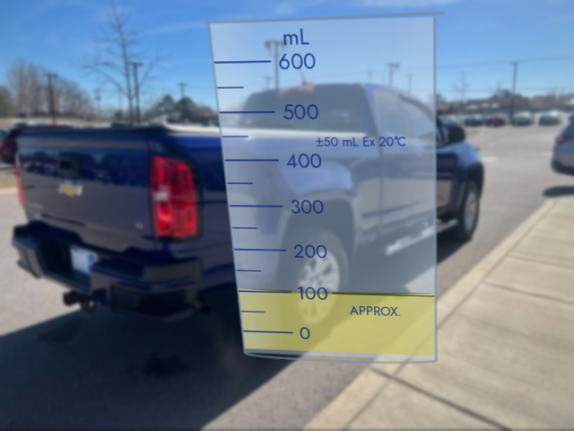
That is **100** mL
